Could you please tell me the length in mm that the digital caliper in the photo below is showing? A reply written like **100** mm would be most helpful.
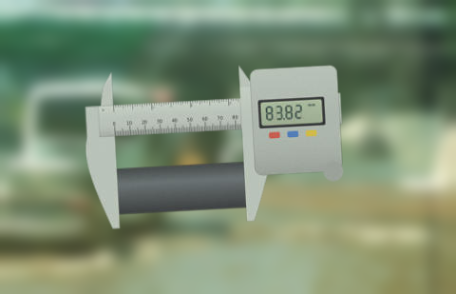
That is **83.82** mm
